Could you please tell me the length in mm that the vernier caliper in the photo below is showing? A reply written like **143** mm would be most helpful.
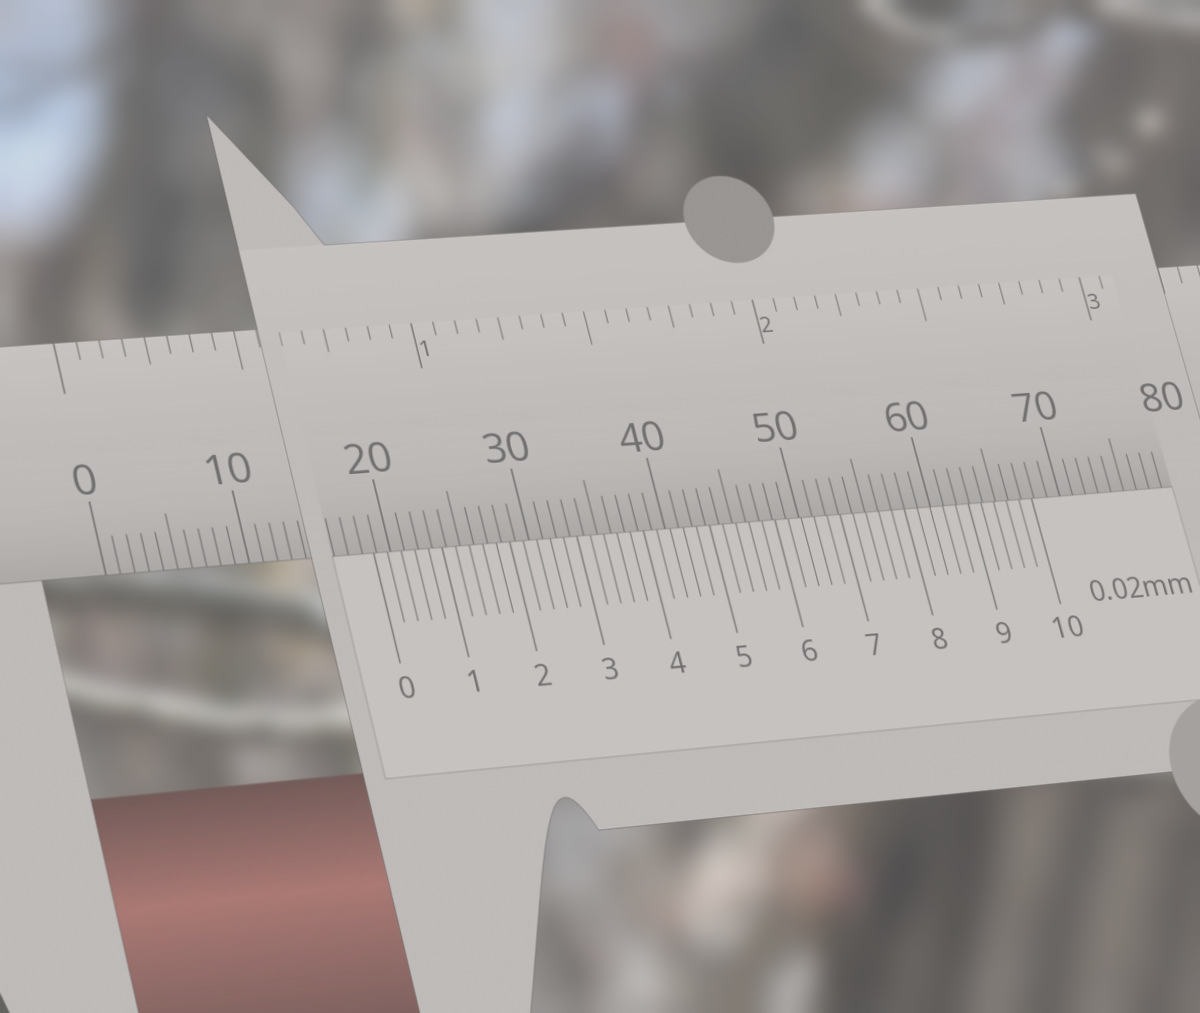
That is **18.8** mm
